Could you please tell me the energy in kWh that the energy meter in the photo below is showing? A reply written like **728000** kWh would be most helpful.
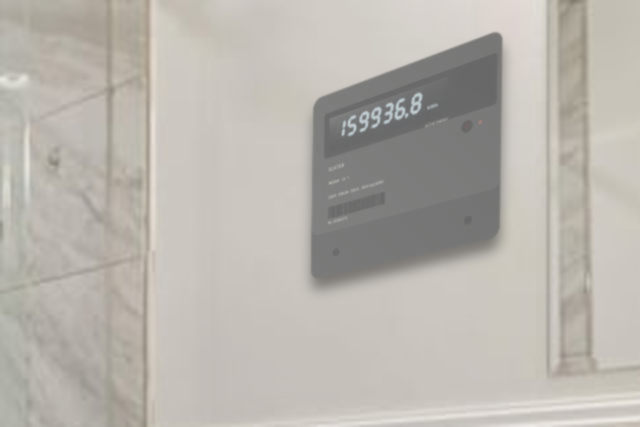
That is **159936.8** kWh
